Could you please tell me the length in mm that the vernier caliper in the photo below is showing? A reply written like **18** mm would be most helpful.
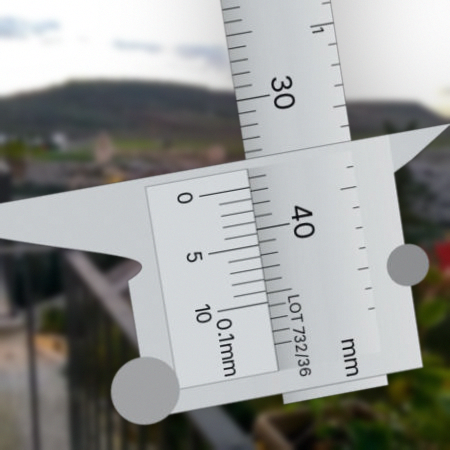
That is **36.7** mm
